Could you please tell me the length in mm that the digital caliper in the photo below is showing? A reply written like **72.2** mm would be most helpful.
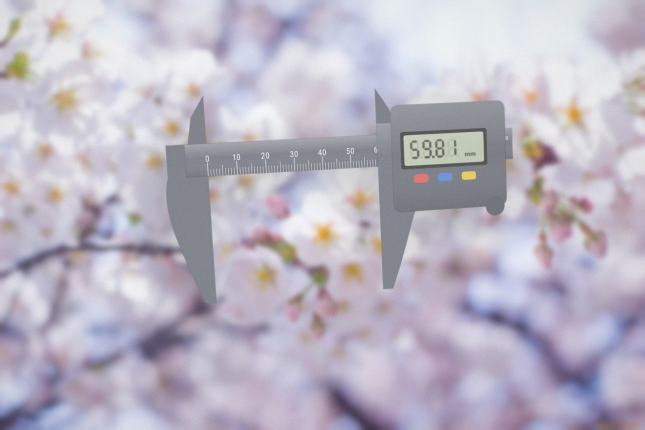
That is **59.81** mm
